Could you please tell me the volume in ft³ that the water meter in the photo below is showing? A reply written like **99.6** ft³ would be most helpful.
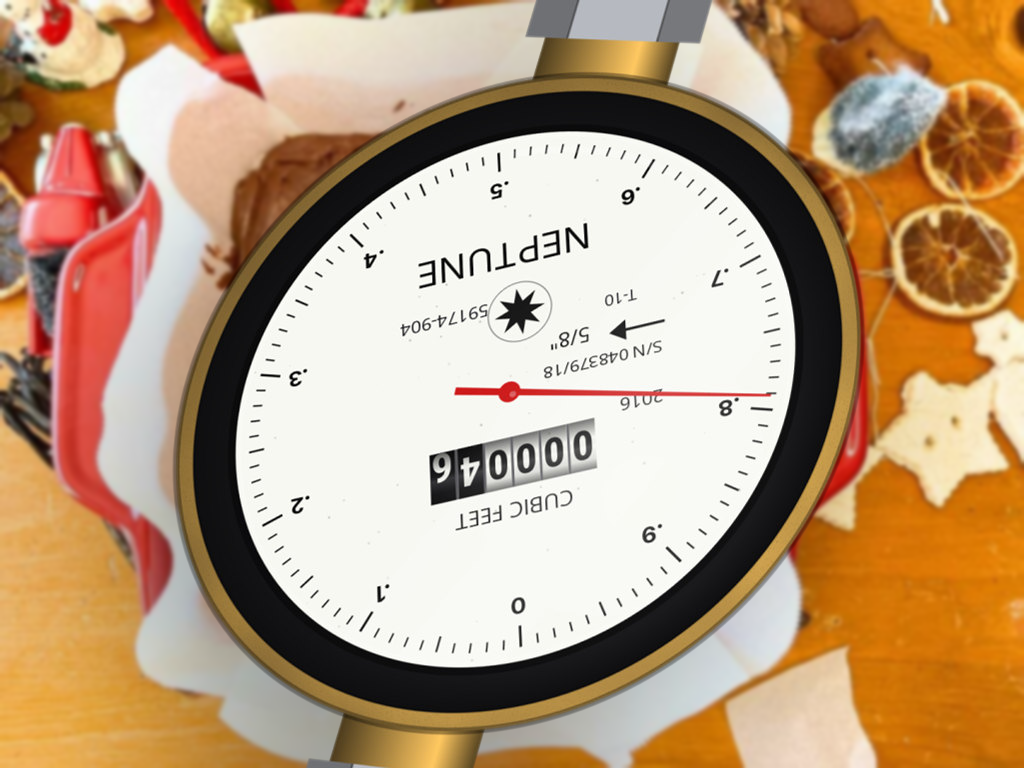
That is **45.79** ft³
